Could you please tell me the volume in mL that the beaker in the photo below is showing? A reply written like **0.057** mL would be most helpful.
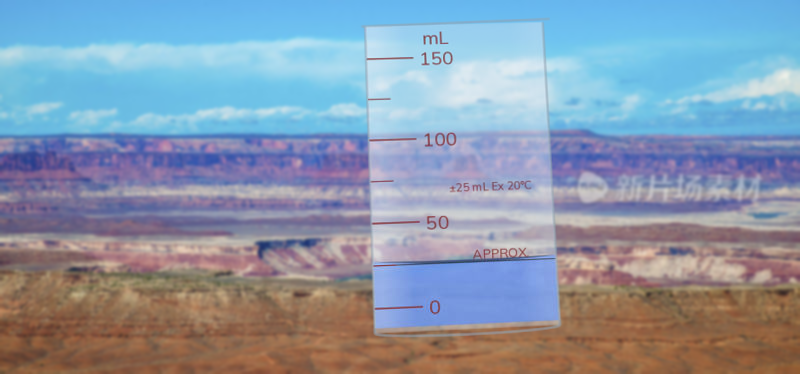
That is **25** mL
